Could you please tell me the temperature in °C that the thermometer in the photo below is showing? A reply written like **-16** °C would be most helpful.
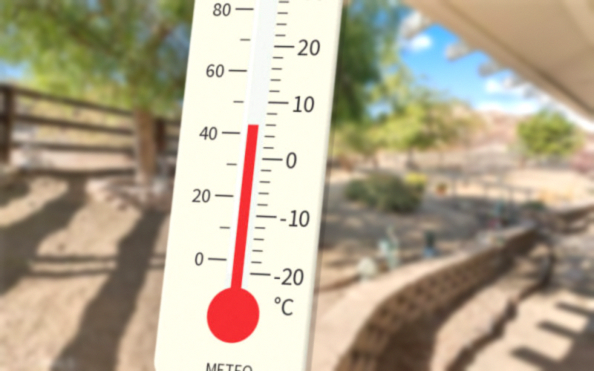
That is **6** °C
